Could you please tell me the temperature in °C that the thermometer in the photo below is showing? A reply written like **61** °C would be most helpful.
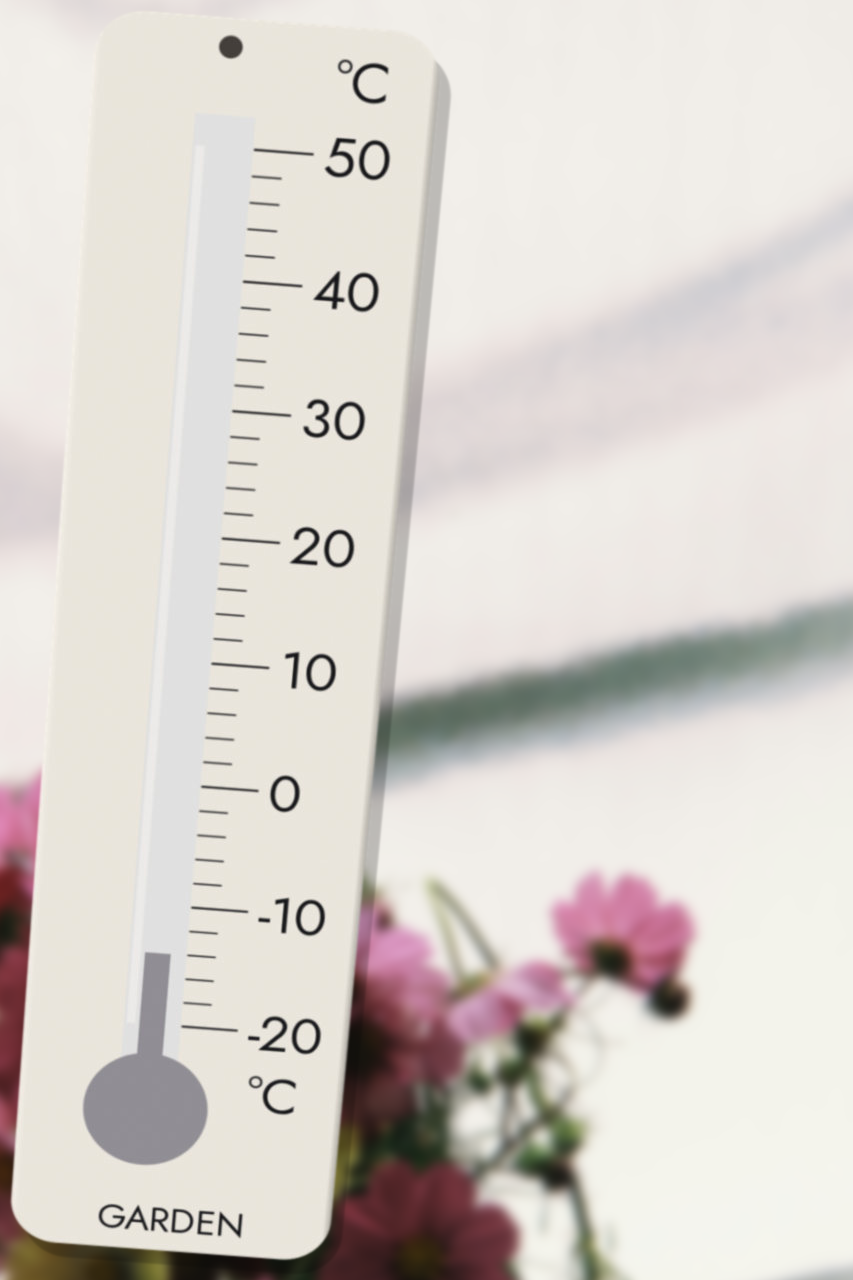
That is **-14** °C
